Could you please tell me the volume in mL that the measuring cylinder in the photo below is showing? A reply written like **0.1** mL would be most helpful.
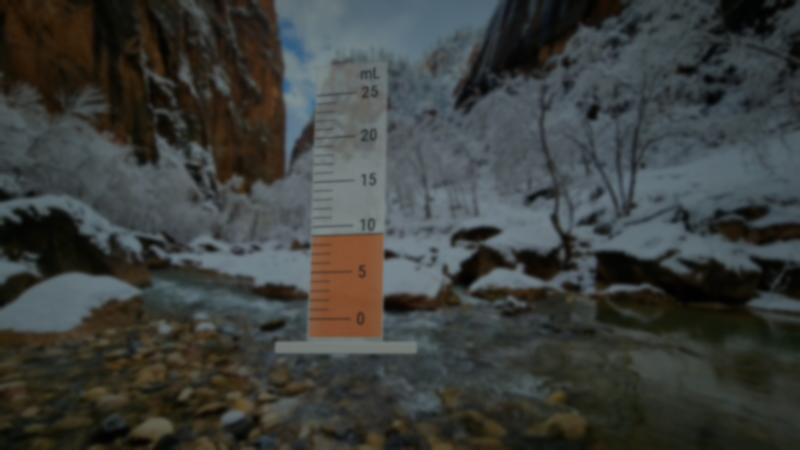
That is **9** mL
